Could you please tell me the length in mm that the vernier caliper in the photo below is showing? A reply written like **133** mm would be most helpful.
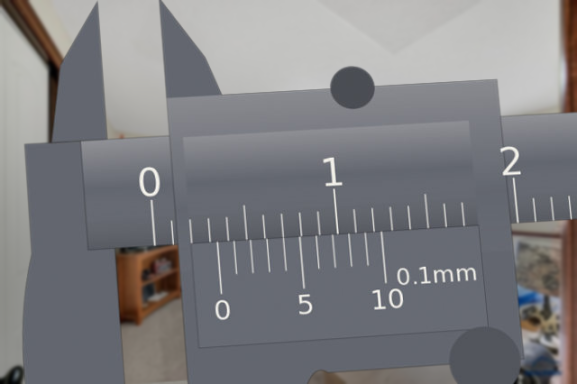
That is **3.4** mm
